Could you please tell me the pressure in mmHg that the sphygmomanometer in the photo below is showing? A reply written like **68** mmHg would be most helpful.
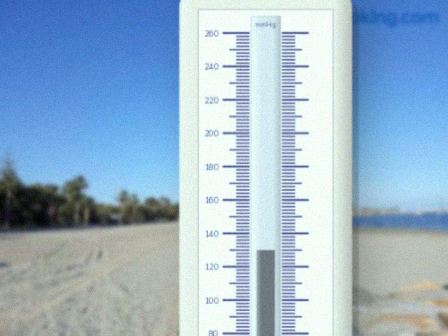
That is **130** mmHg
